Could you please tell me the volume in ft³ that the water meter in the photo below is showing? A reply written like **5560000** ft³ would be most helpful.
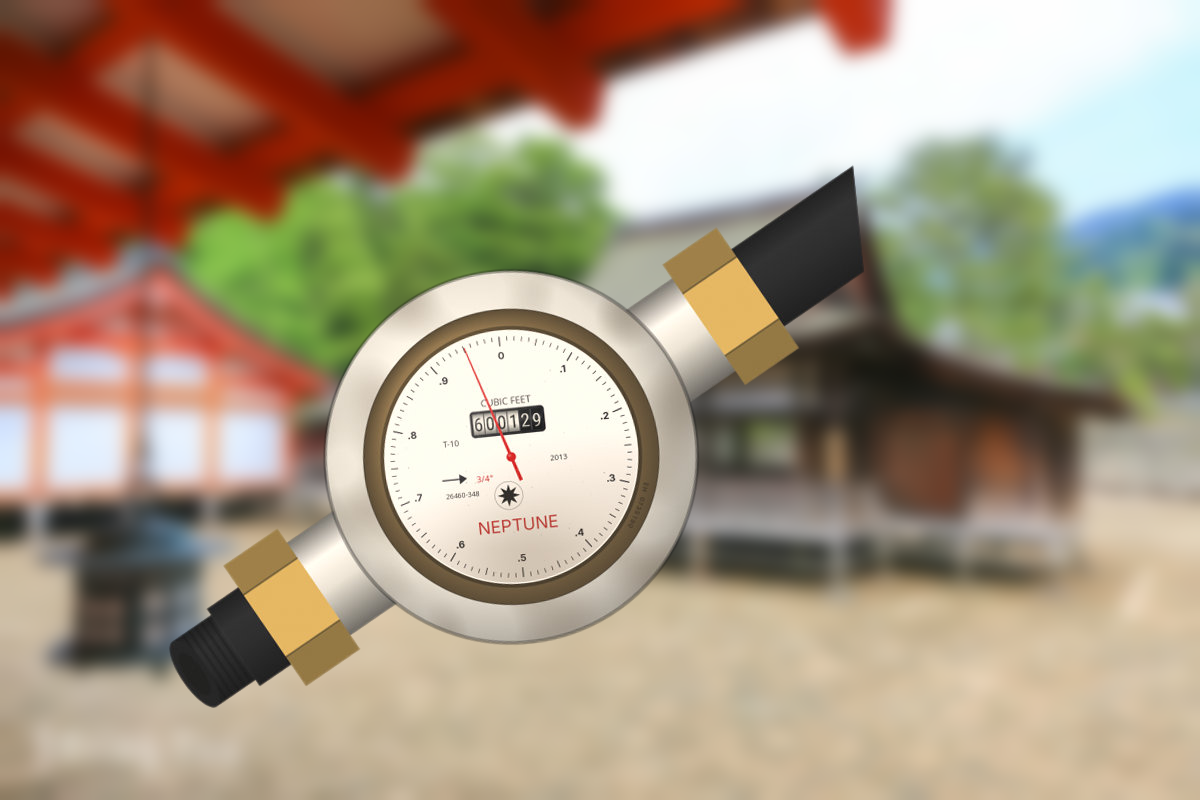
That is **600128.95** ft³
